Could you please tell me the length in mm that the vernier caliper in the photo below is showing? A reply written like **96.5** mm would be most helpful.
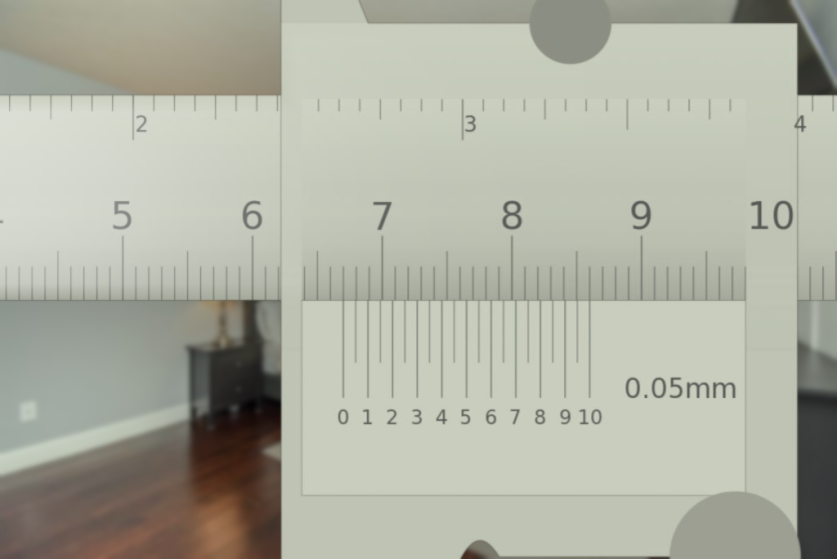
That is **67.0** mm
